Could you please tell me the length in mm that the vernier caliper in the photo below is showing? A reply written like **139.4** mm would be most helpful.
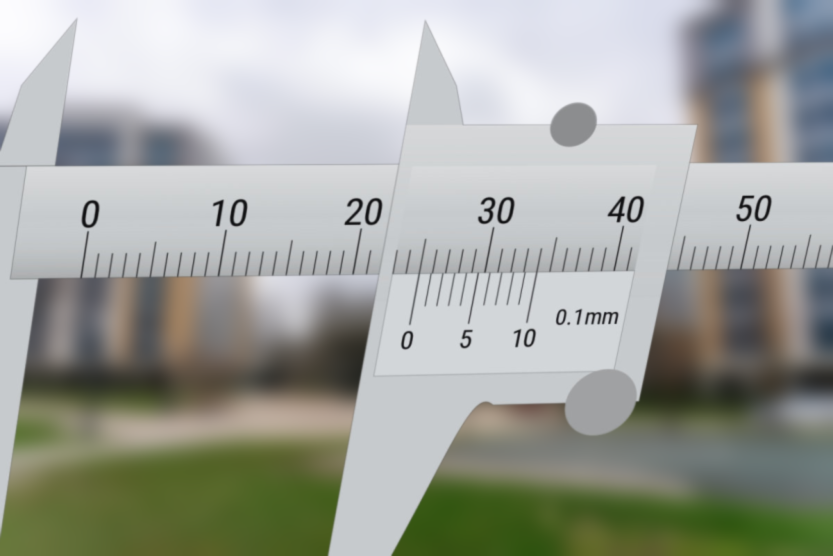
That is **25.0** mm
